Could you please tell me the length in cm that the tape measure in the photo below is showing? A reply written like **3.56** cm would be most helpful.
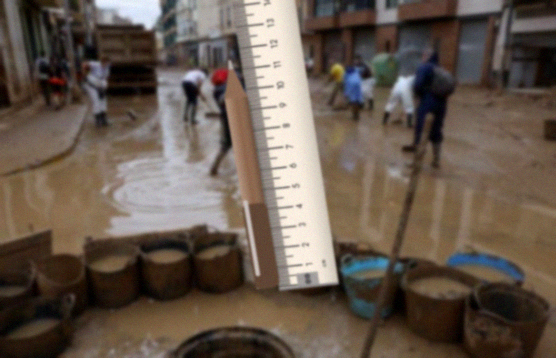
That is **11.5** cm
